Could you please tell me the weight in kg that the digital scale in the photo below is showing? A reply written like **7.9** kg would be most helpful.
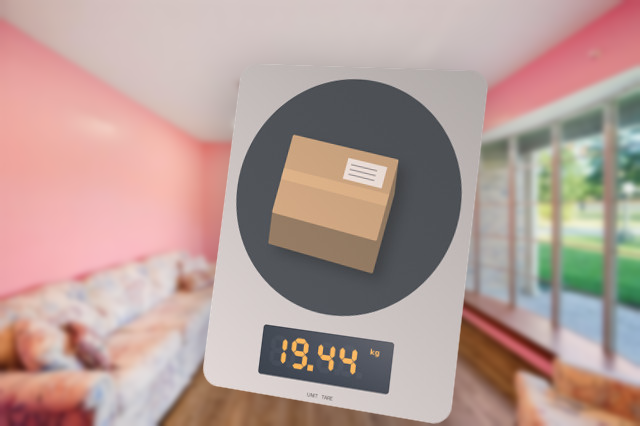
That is **19.44** kg
